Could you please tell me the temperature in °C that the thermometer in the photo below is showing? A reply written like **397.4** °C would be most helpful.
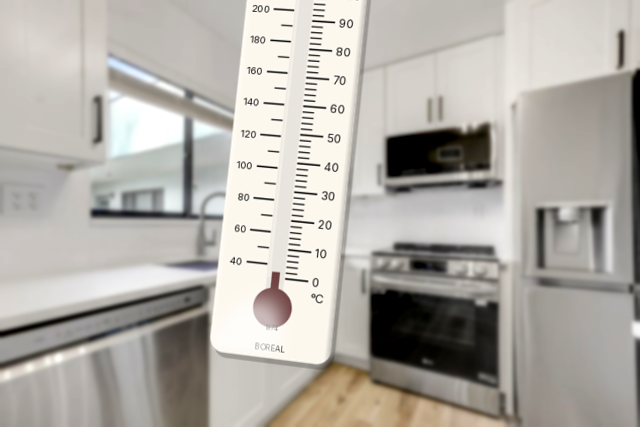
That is **2** °C
